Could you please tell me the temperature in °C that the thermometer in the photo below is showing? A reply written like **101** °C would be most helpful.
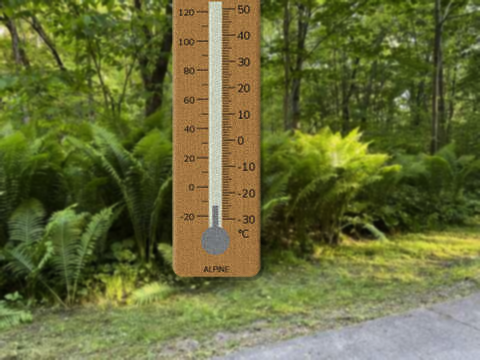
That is **-25** °C
